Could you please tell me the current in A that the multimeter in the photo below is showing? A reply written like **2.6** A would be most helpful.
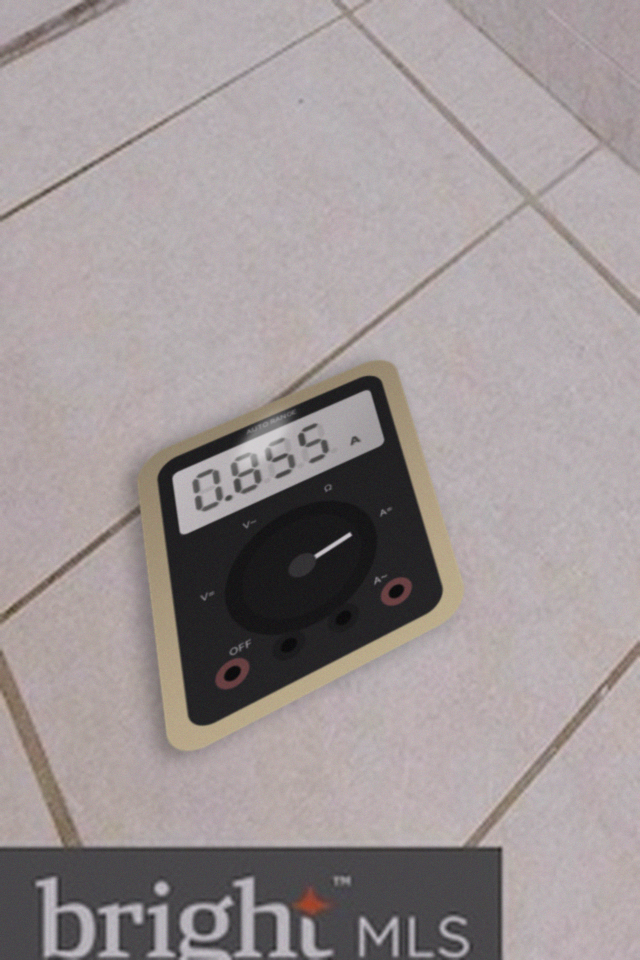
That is **0.855** A
